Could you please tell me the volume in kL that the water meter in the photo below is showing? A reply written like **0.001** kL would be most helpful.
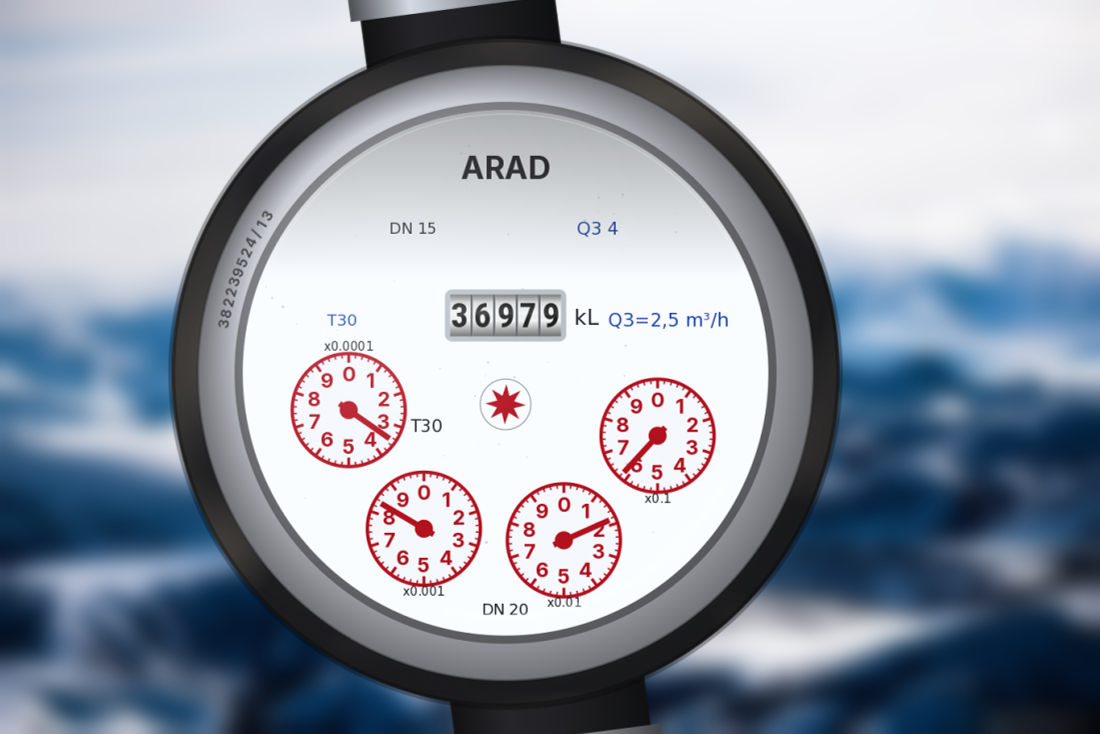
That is **36979.6183** kL
